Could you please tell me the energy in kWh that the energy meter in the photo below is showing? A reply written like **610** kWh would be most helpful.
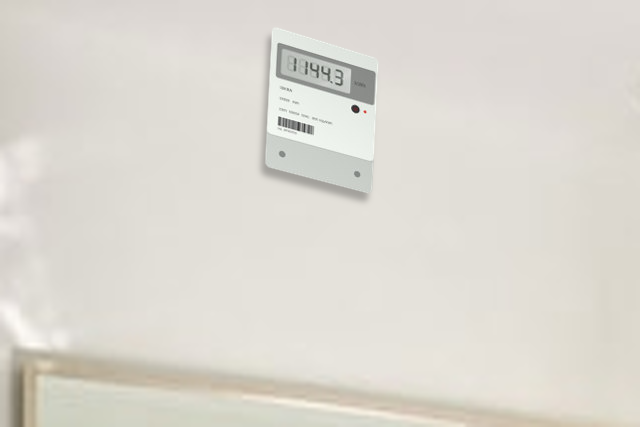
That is **1144.3** kWh
